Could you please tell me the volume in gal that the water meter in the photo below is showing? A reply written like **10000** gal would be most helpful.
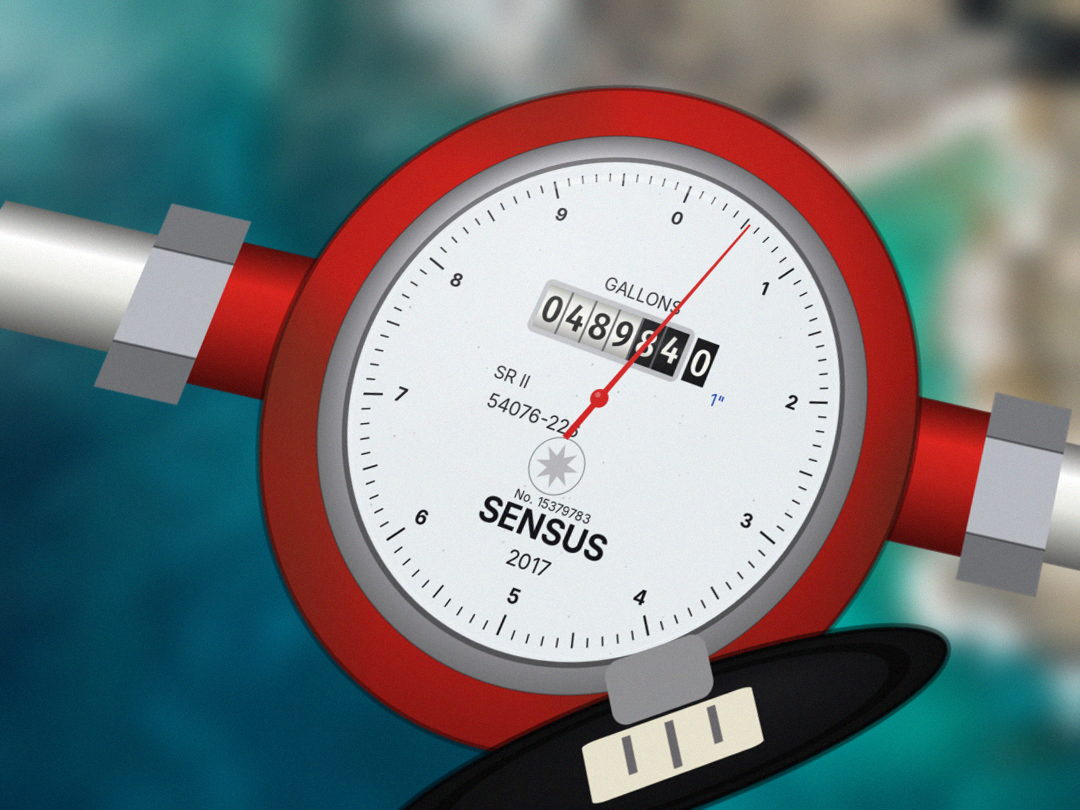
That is **489840.5** gal
